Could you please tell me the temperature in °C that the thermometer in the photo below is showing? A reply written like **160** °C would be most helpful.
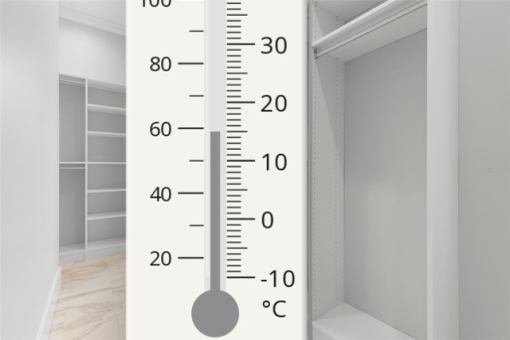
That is **15** °C
